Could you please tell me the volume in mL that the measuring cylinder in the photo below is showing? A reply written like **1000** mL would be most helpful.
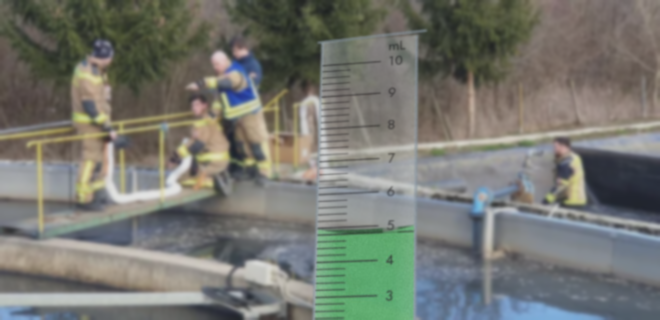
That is **4.8** mL
